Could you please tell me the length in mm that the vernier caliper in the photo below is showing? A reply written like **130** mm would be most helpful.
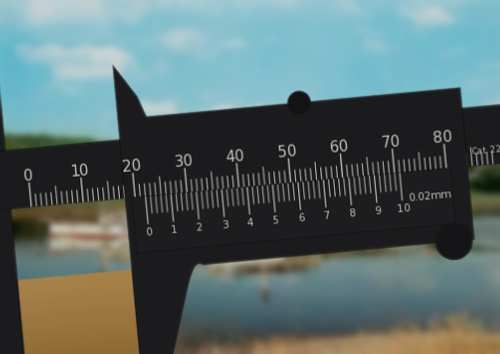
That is **22.0** mm
